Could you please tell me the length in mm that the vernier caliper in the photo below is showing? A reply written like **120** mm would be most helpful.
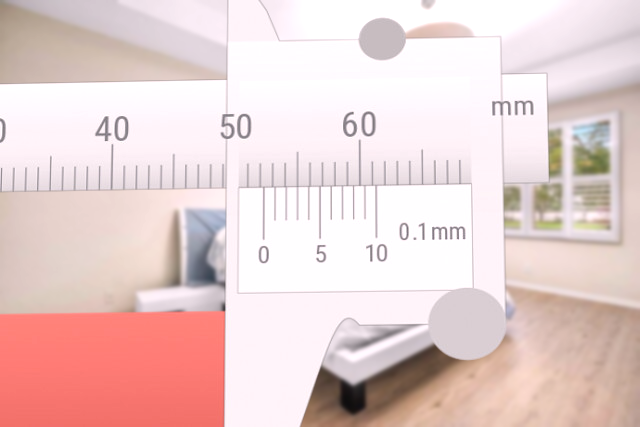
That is **52.3** mm
